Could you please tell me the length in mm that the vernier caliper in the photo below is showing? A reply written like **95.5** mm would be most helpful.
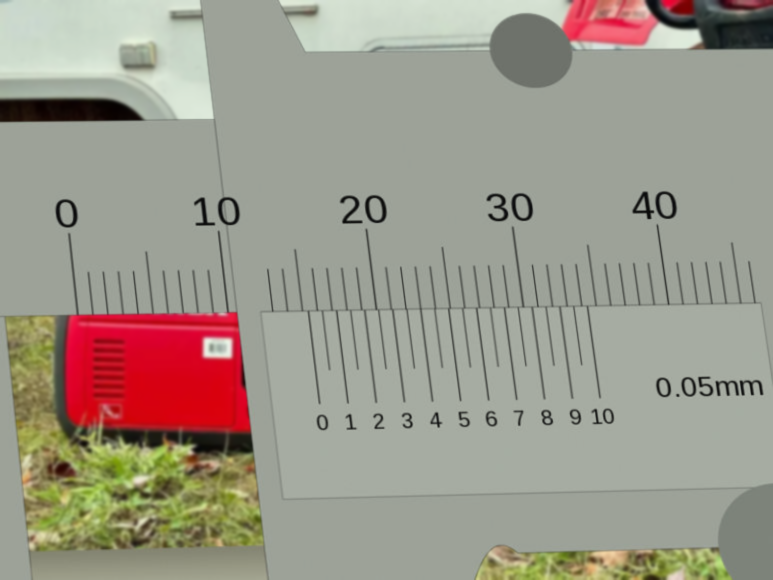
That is **15.4** mm
